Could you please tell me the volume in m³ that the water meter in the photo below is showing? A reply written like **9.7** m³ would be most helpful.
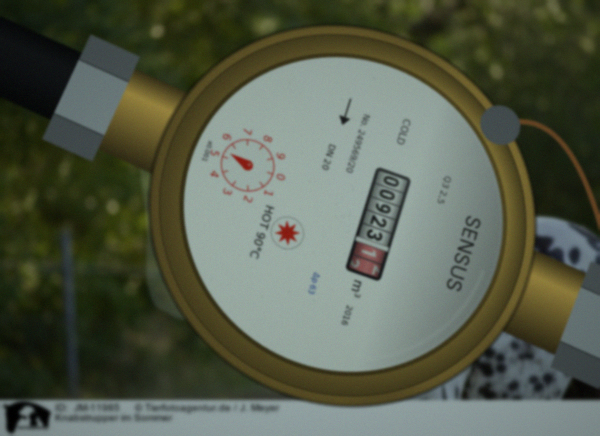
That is **923.125** m³
